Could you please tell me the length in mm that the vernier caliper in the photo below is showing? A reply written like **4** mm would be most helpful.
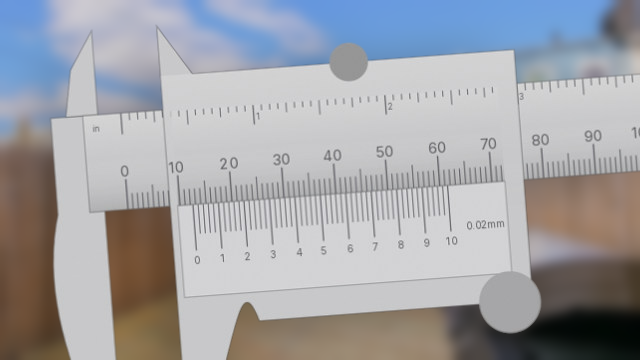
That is **12.5** mm
